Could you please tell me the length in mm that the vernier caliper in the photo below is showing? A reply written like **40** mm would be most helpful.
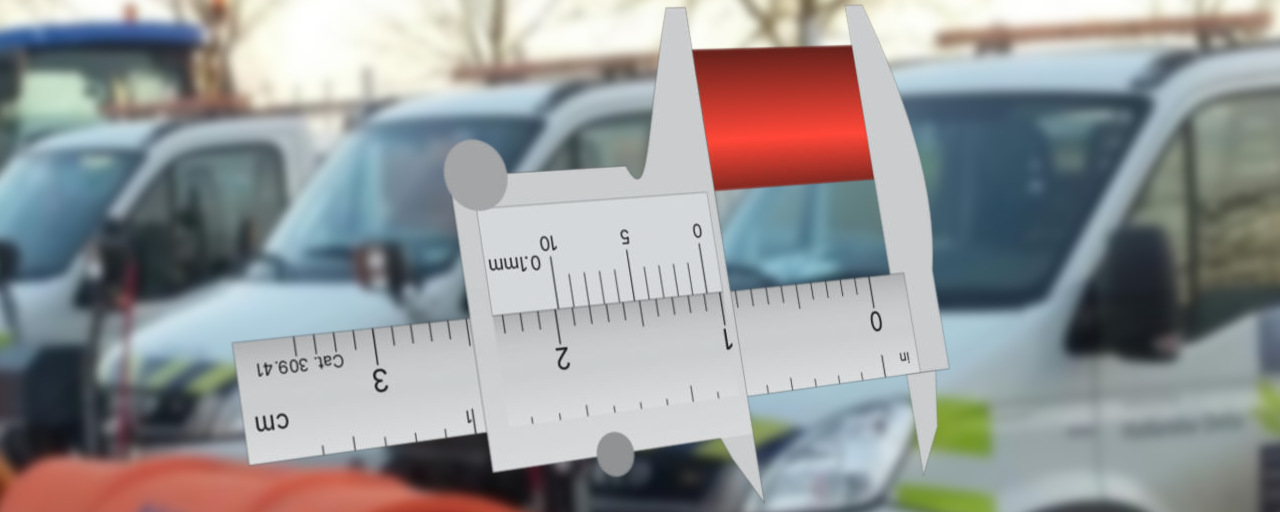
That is **10.8** mm
